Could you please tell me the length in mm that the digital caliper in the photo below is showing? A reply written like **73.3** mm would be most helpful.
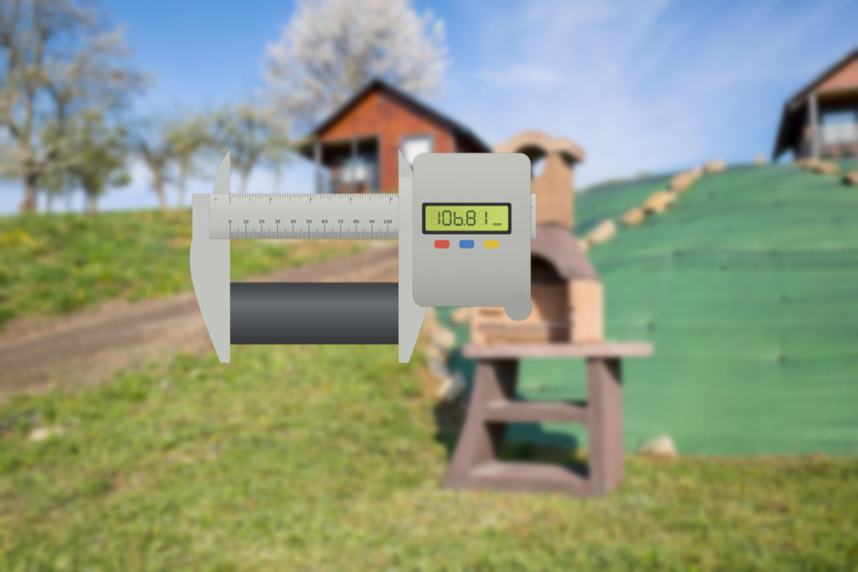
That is **106.81** mm
